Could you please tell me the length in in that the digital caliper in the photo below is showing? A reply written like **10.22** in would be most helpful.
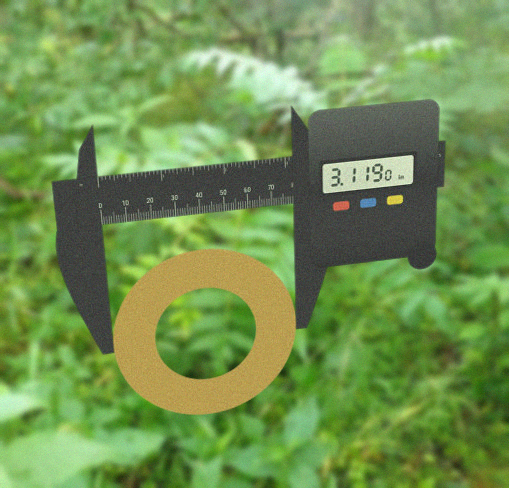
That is **3.1190** in
